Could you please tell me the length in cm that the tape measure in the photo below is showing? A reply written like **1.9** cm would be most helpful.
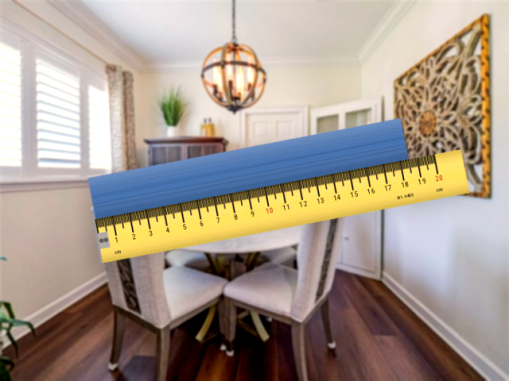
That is **18.5** cm
